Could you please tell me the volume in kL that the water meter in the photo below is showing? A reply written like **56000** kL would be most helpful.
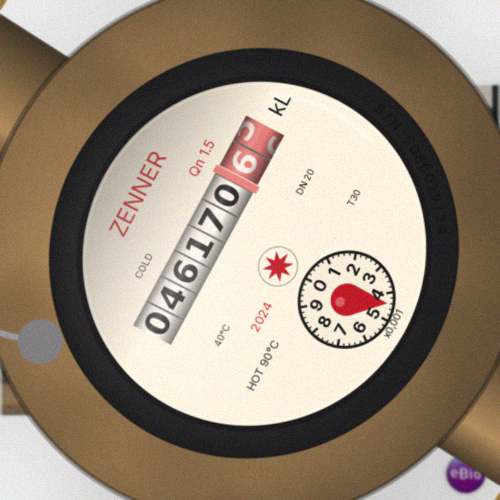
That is **46170.654** kL
